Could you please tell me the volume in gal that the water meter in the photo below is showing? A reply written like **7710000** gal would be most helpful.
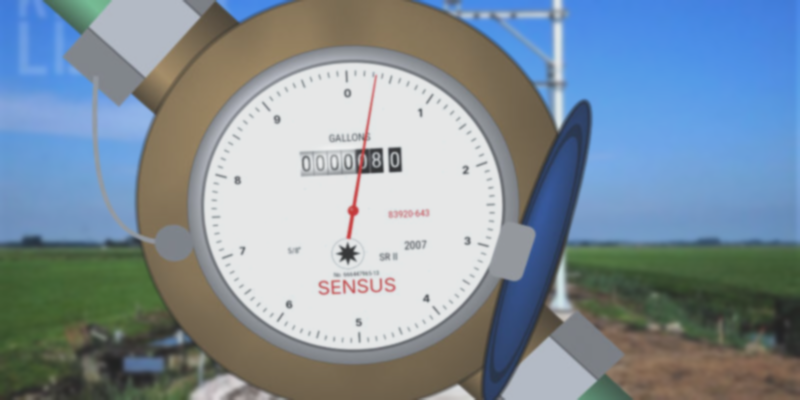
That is **80.3** gal
